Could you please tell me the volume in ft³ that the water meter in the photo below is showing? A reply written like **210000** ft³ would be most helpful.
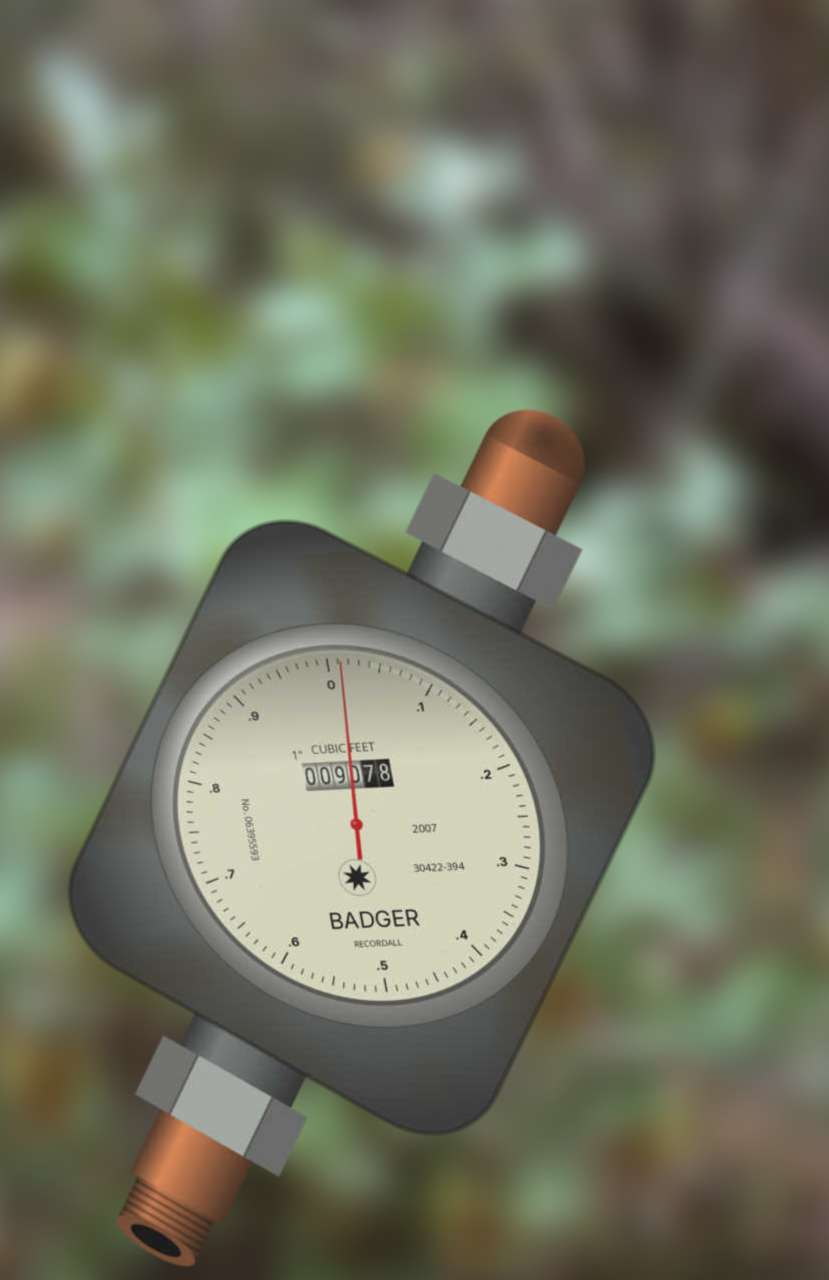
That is **9078.01** ft³
